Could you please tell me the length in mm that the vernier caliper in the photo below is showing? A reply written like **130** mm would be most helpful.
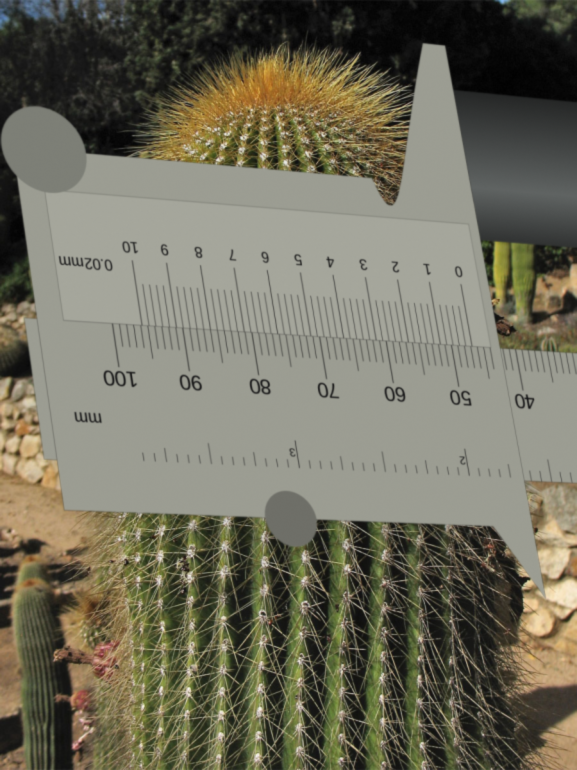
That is **46.8** mm
